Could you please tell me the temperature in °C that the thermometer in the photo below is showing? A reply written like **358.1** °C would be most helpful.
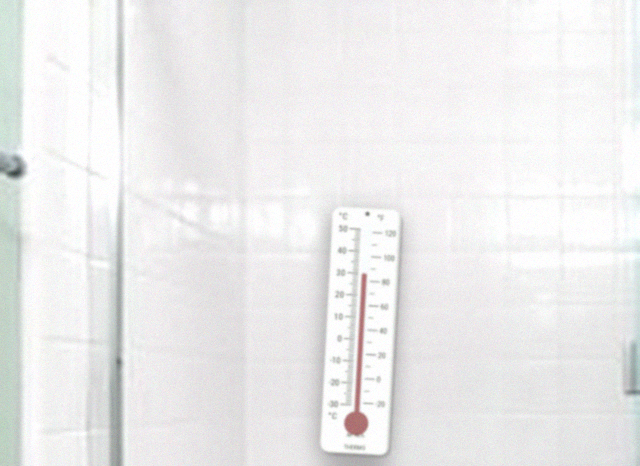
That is **30** °C
